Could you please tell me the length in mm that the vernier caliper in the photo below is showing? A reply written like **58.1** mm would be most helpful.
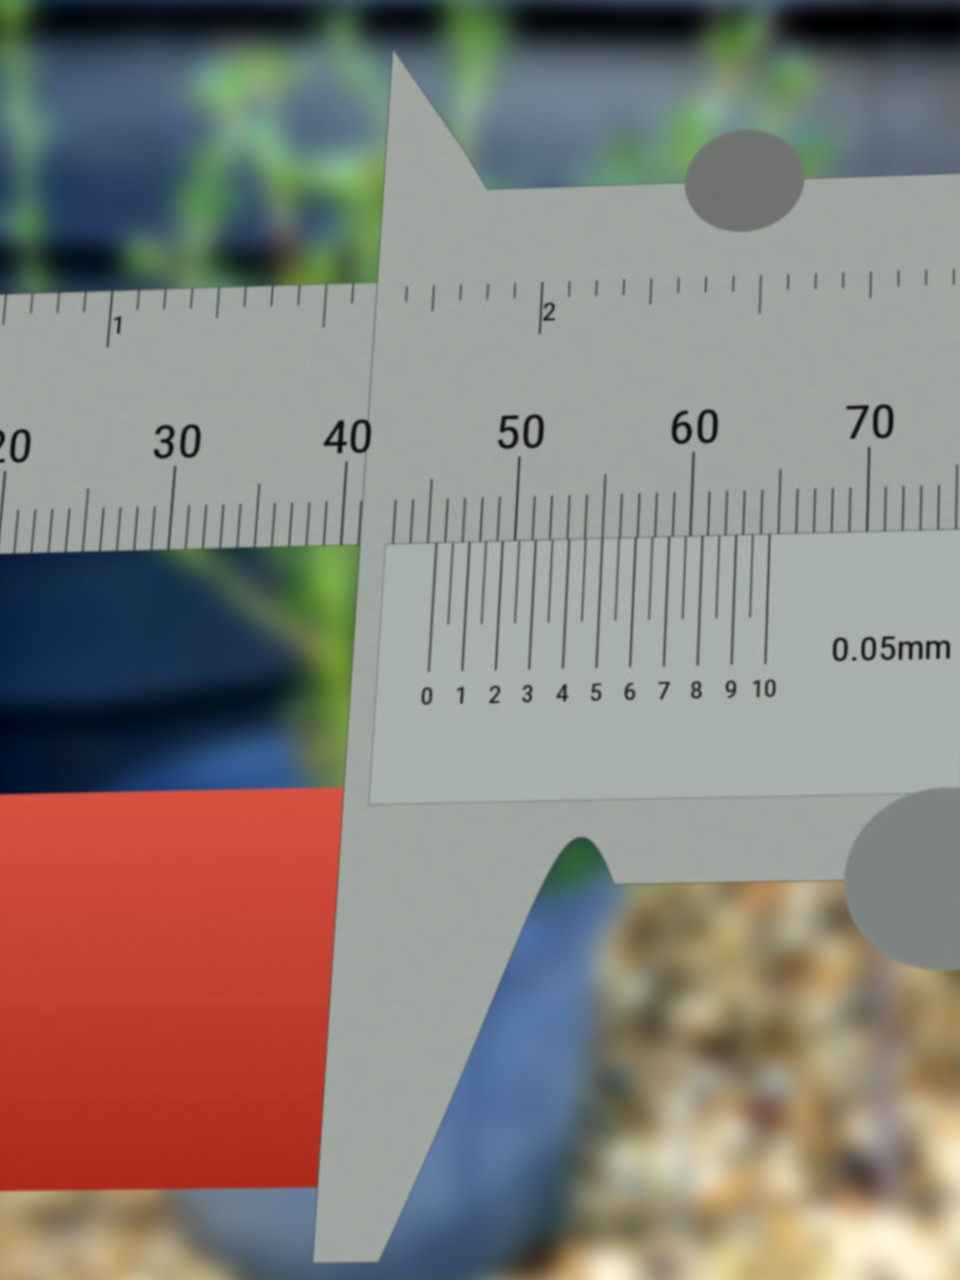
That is **45.5** mm
